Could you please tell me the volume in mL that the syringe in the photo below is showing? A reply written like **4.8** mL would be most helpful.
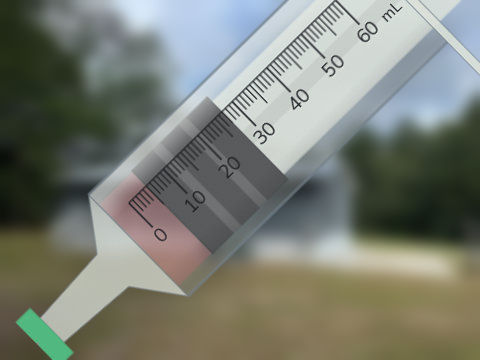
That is **5** mL
